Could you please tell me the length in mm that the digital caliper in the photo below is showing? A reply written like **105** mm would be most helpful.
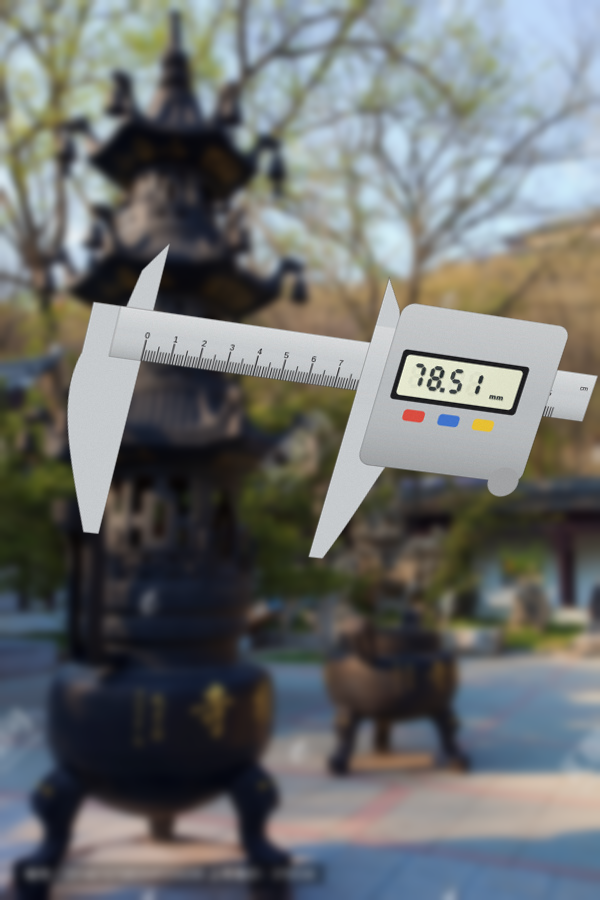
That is **78.51** mm
